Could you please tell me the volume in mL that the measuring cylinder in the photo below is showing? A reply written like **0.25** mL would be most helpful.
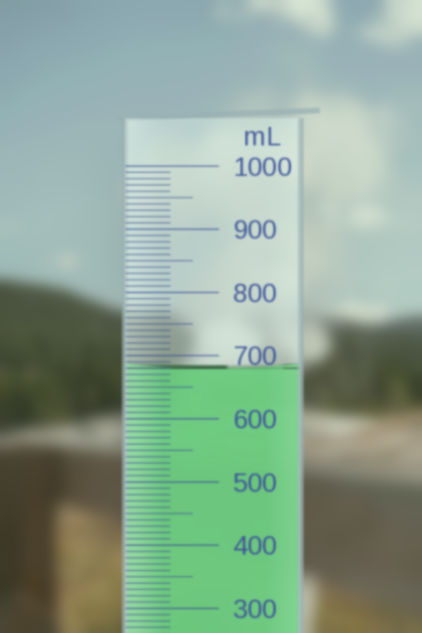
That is **680** mL
